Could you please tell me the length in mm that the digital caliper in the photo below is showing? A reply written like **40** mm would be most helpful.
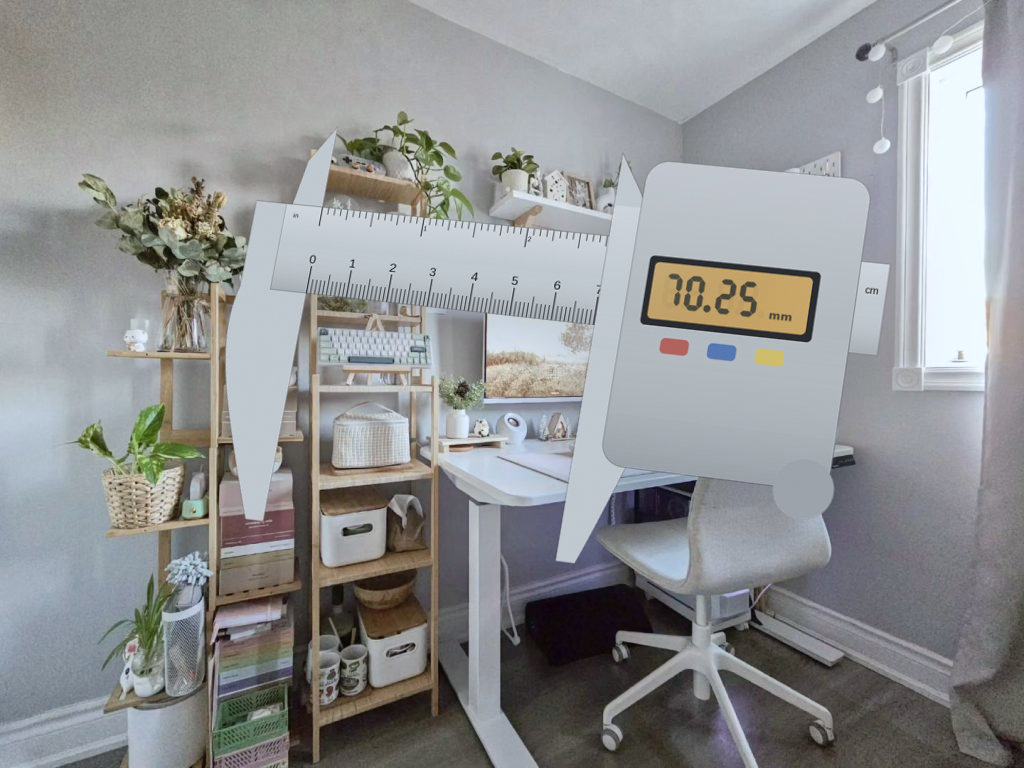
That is **70.25** mm
